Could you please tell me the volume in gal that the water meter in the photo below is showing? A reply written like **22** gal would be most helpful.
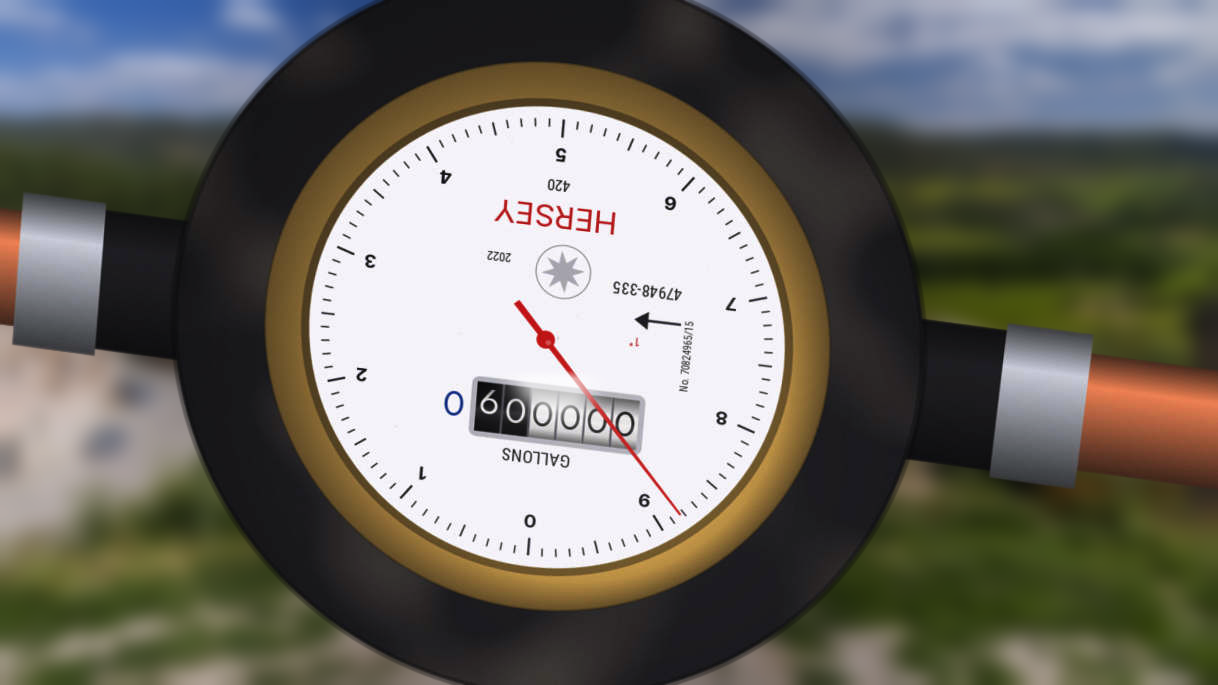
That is **88.8** gal
